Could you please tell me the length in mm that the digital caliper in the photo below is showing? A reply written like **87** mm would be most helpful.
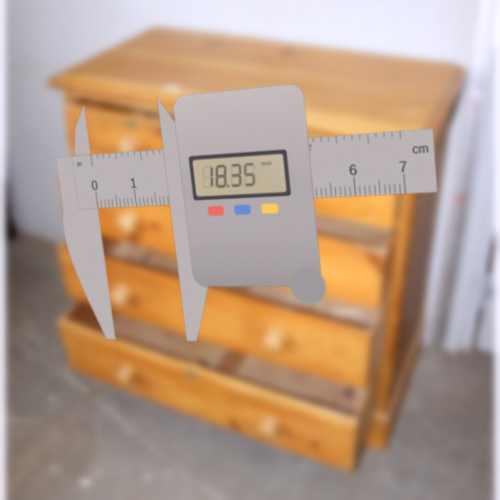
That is **18.35** mm
